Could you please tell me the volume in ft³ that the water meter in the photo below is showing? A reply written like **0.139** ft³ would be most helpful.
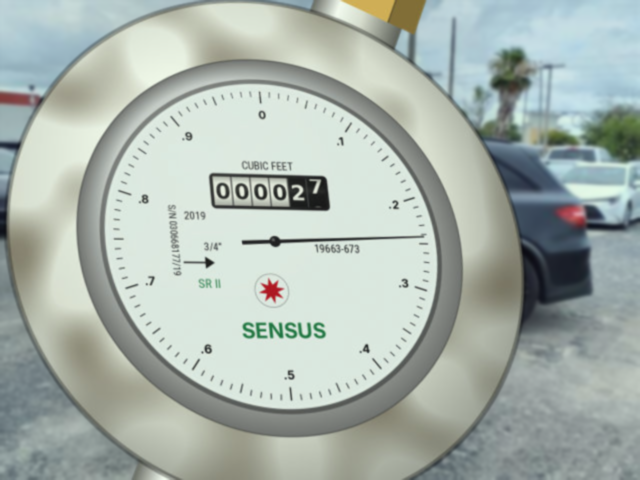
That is **27.24** ft³
